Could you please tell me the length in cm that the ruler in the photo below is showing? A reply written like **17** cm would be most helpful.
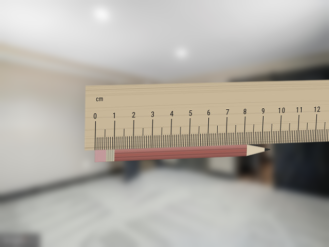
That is **9.5** cm
